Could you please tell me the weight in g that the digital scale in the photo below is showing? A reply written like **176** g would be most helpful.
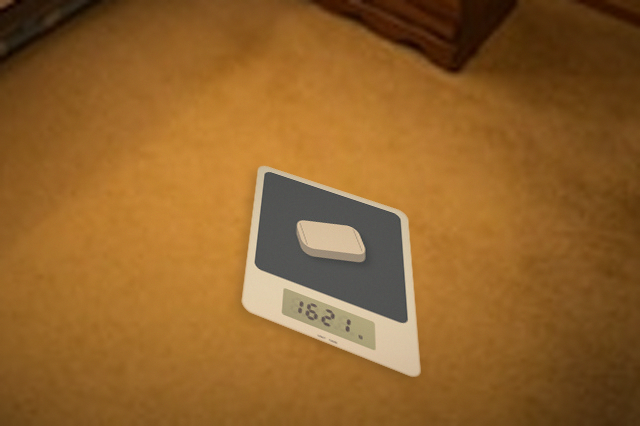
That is **1621** g
